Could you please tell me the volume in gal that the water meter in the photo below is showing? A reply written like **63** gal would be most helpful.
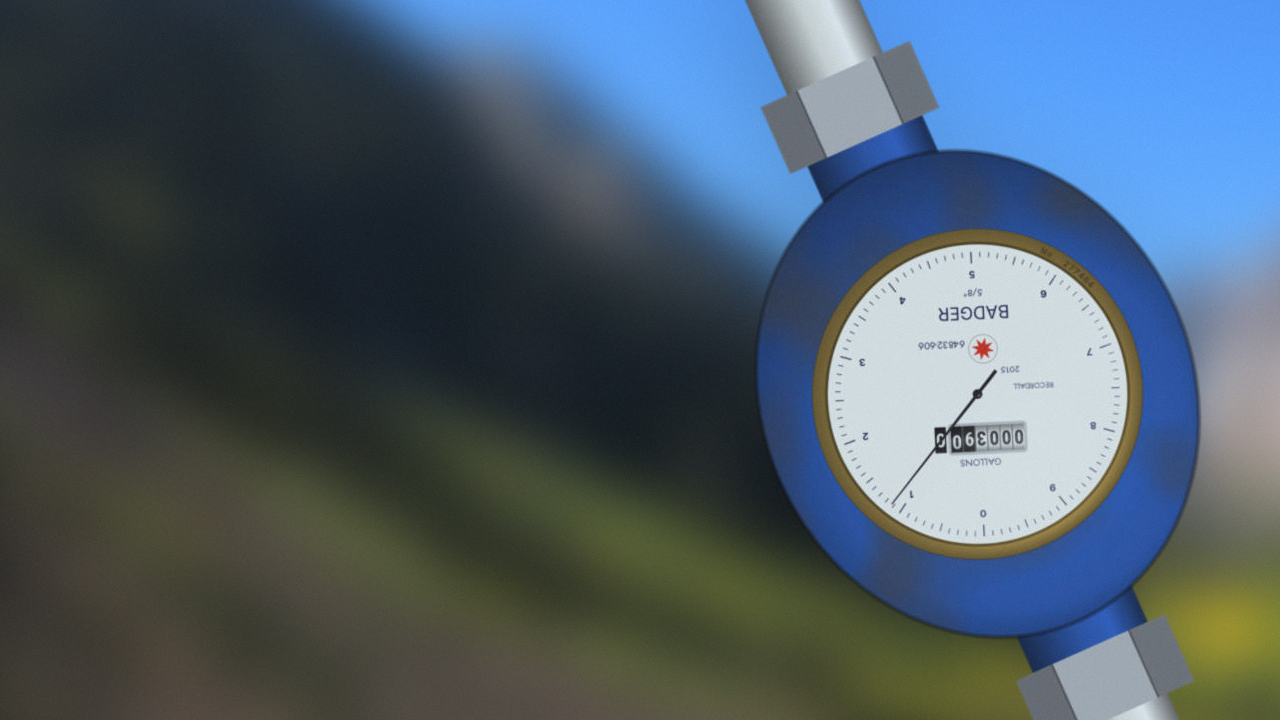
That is **3901.1** gal
